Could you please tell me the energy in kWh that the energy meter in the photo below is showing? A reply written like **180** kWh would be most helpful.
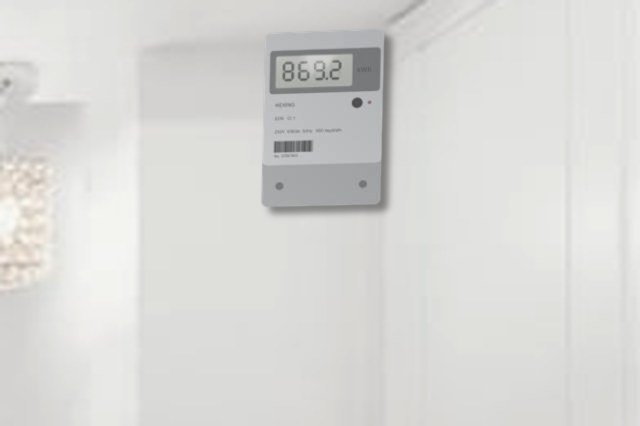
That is **869.2** kWh
